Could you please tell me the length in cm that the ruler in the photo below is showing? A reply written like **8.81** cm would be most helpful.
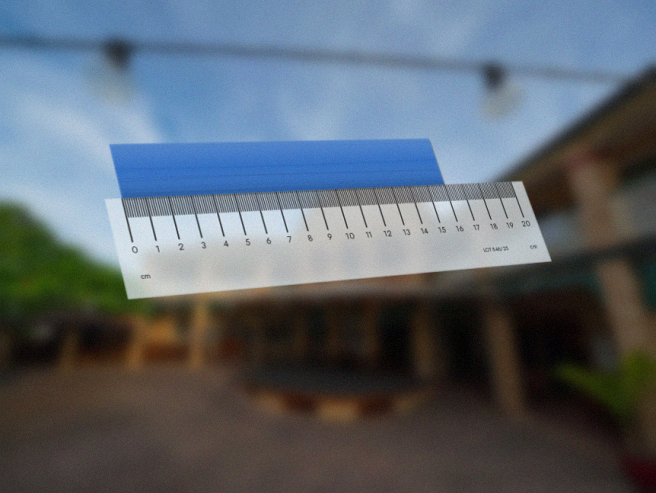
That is **16** cm
